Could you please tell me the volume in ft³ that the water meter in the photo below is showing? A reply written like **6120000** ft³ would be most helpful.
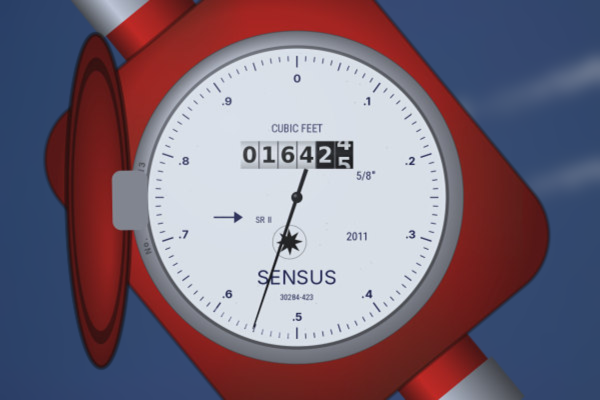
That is **16424.55** ft³
